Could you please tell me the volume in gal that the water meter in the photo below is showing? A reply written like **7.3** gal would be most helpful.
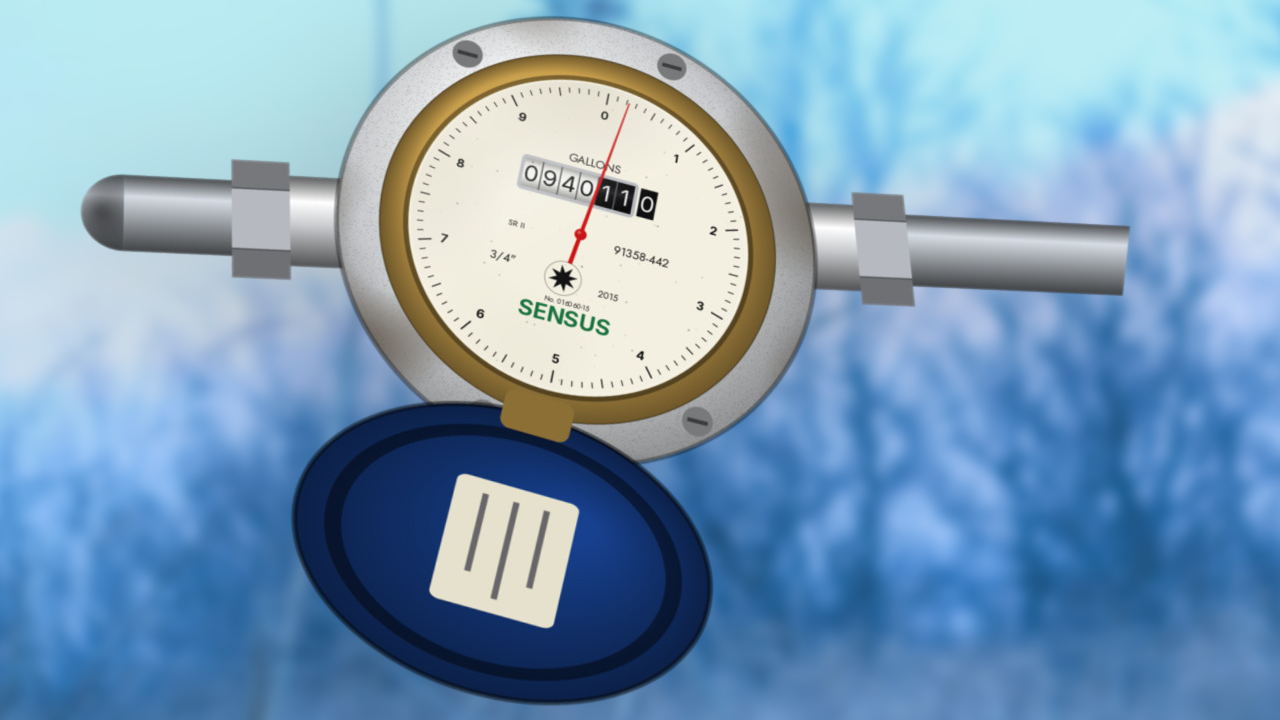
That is **940110.2** gal
